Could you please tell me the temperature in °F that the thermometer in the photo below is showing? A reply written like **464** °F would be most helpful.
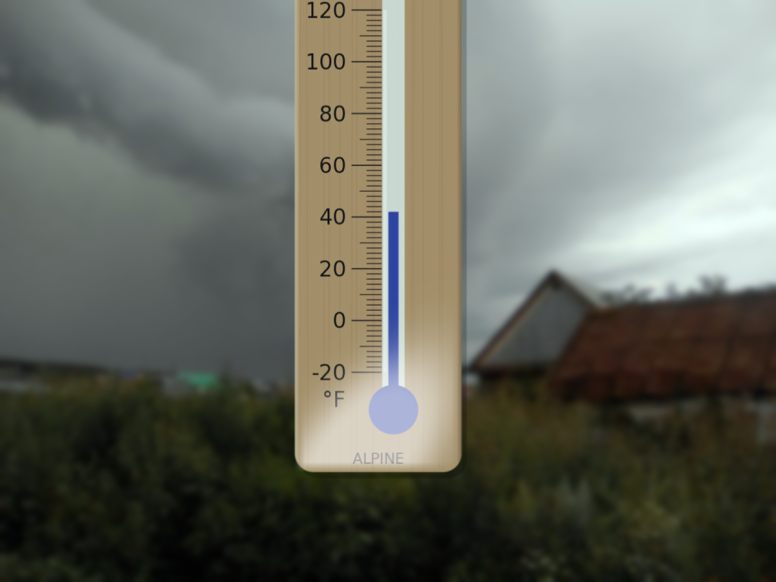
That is **42** °F
